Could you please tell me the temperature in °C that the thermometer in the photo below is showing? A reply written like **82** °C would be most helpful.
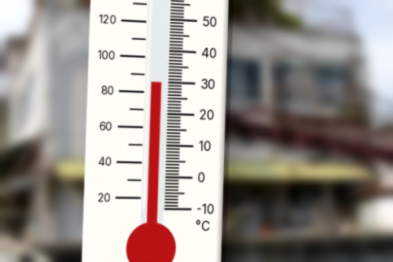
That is **30** °C
